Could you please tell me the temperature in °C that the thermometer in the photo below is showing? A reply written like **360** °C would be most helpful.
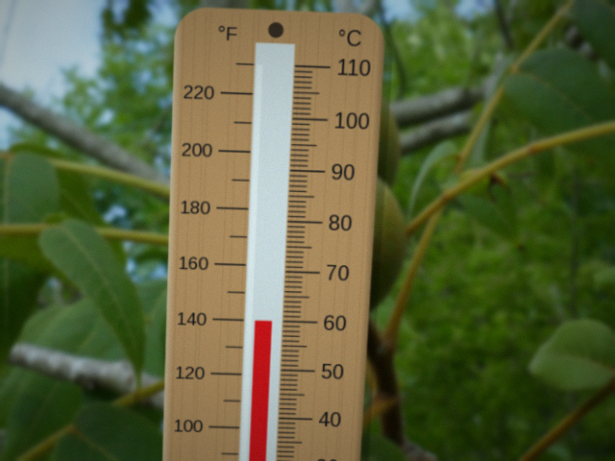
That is **60** °C
